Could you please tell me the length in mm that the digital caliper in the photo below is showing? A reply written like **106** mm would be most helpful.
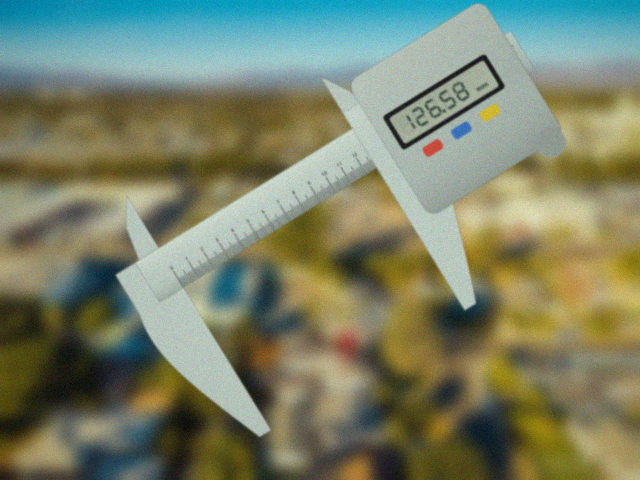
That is **126.58** mm
